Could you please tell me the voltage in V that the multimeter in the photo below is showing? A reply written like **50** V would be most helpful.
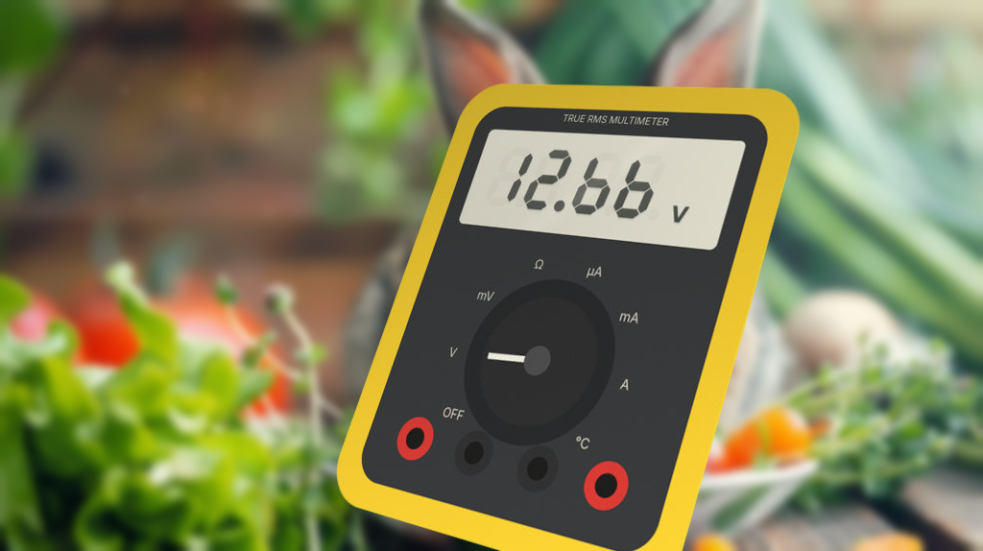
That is **12.66** V
